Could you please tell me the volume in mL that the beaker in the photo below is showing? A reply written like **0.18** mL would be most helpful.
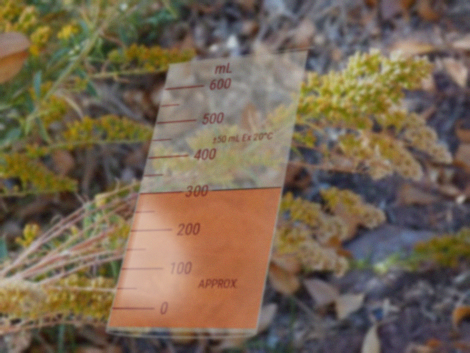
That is **300** mL
